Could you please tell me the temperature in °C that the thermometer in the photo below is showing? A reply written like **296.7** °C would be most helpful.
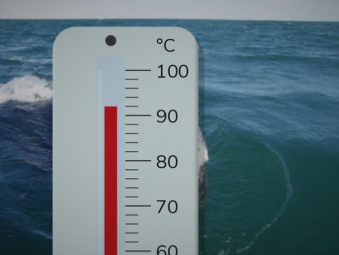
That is **92** °C
